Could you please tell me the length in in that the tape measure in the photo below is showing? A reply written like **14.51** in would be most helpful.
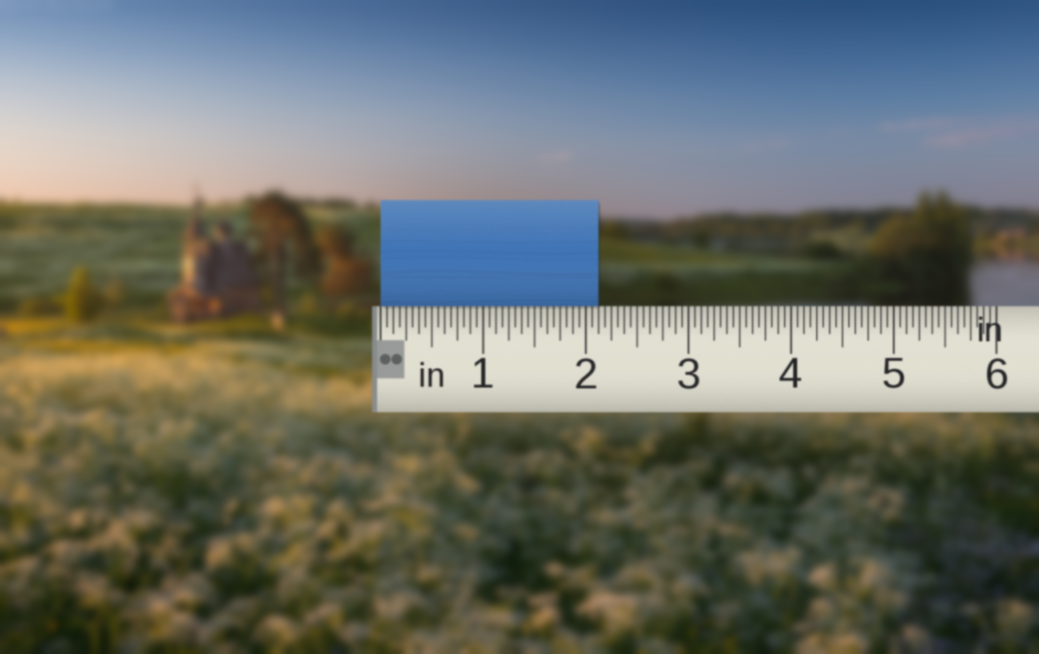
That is **2.125** in
